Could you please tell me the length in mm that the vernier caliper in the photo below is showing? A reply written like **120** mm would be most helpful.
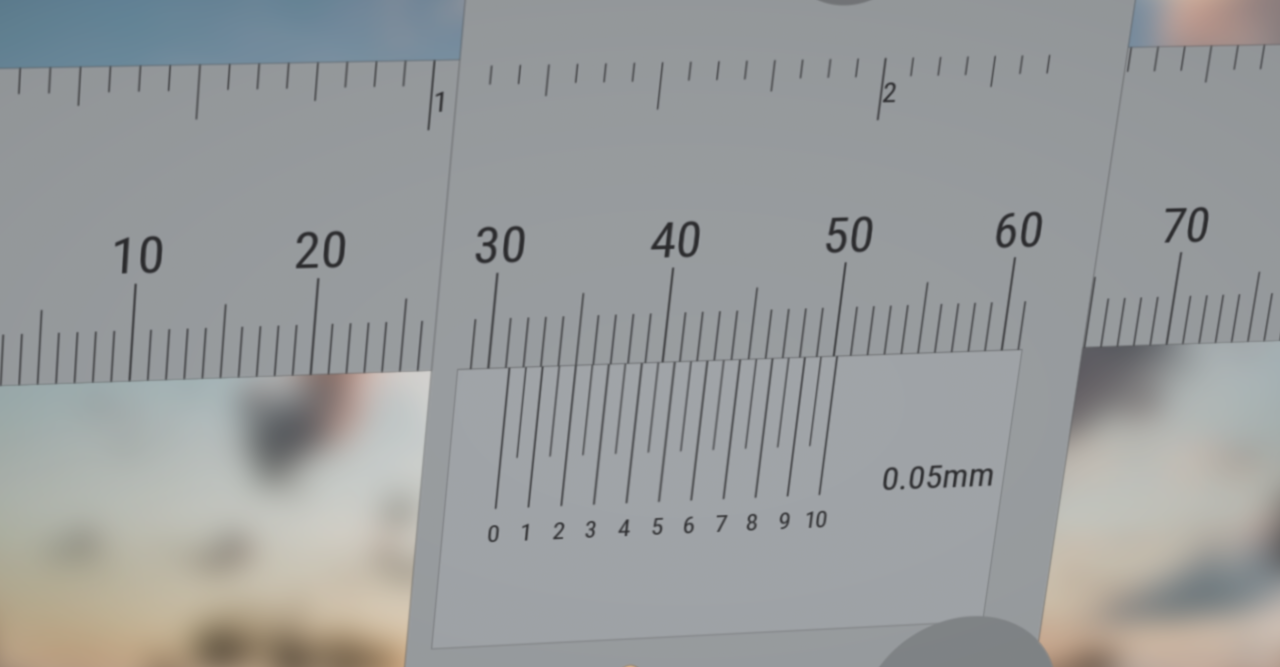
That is **31.2** mm
